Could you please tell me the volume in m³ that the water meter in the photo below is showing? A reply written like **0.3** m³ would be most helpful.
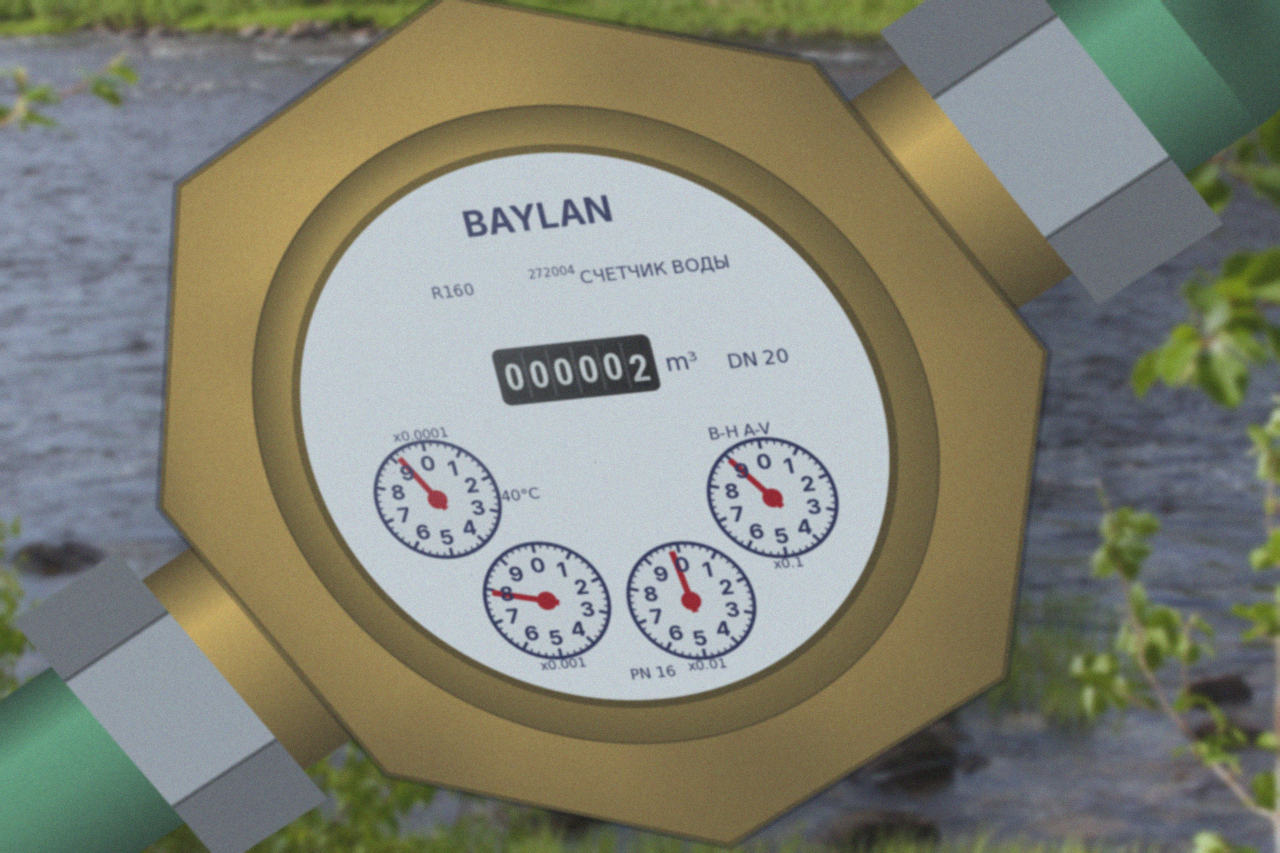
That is **1.8979** m³
